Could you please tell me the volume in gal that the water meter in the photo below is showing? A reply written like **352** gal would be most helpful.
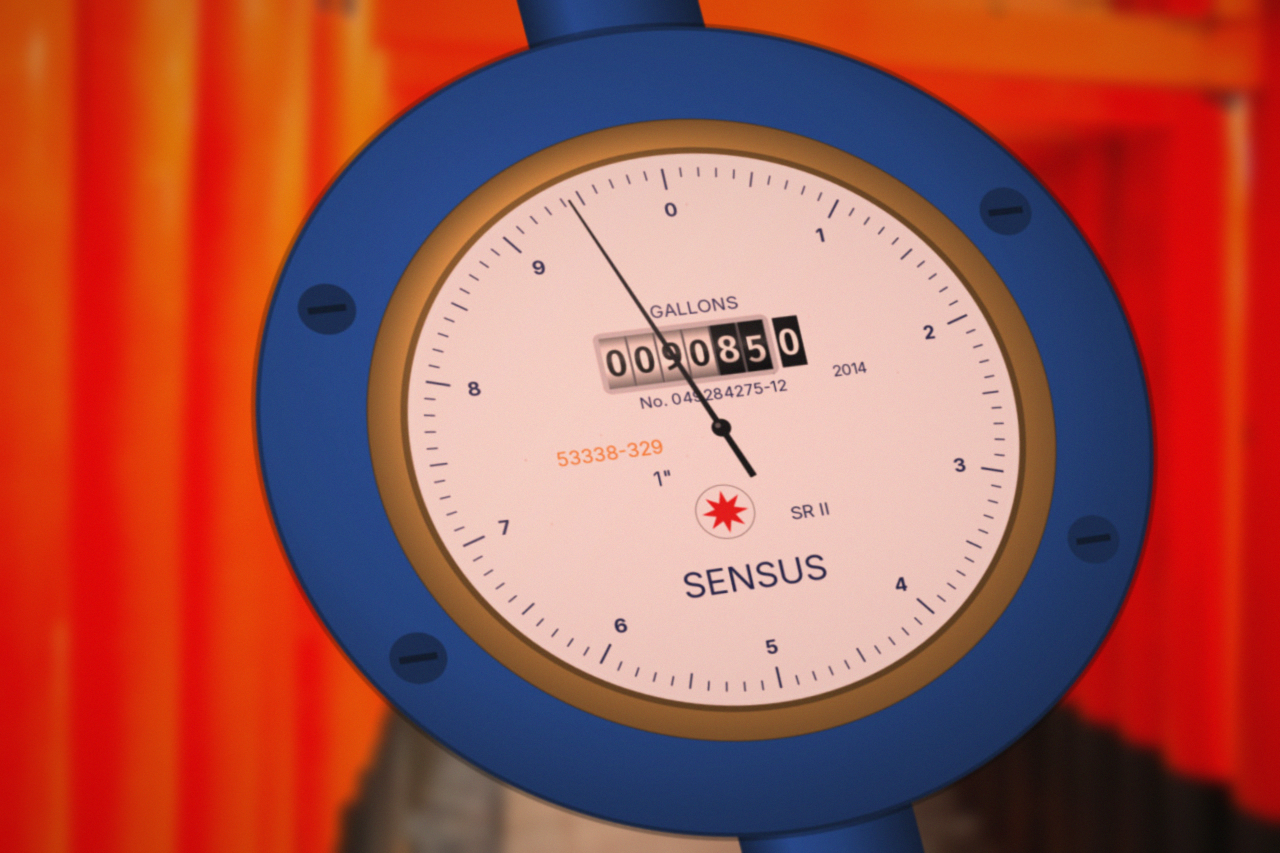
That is **90849.4** gal
